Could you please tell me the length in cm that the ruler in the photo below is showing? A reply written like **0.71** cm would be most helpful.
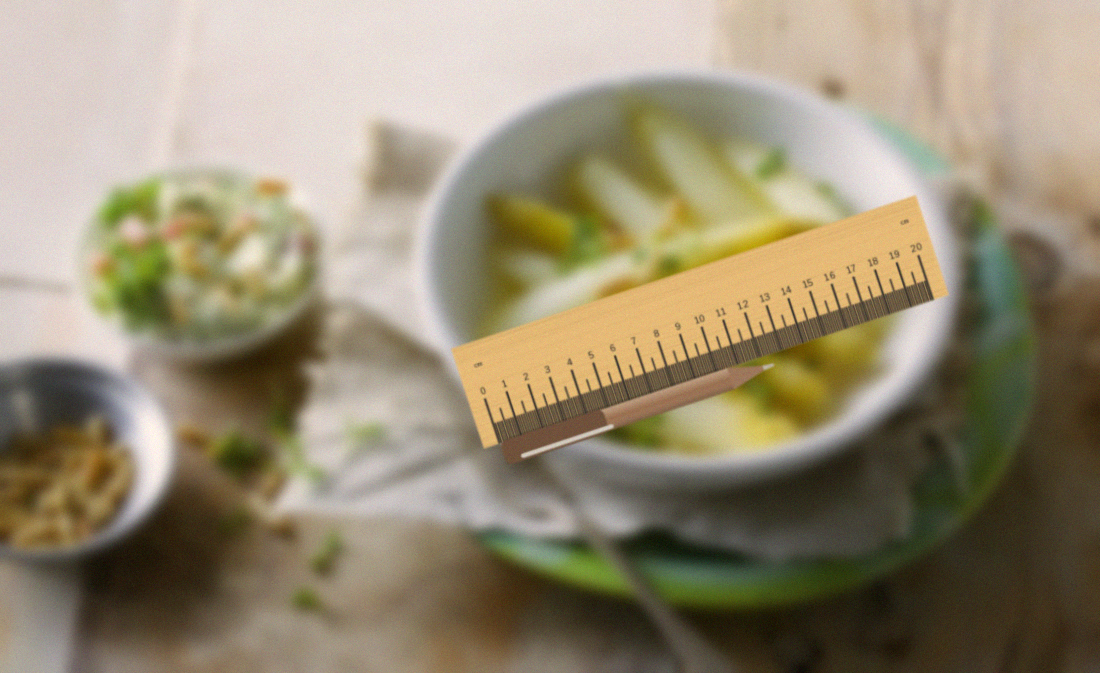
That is **12.5** cm
